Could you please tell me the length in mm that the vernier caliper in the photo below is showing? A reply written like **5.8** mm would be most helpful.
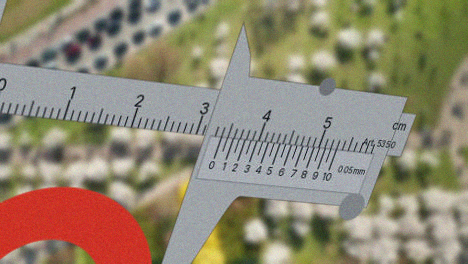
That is **34.0** mm
